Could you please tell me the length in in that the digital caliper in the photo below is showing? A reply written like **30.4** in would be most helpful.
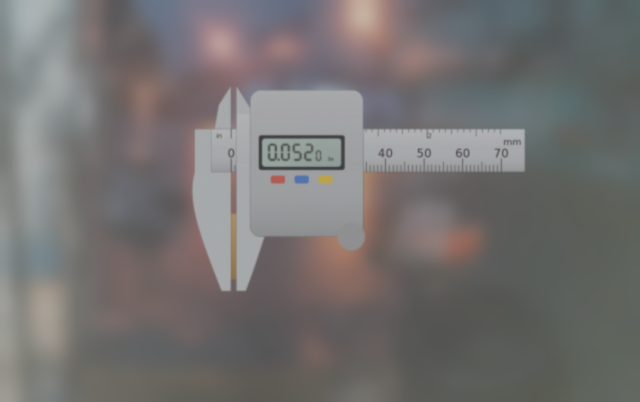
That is **0.0520** in
